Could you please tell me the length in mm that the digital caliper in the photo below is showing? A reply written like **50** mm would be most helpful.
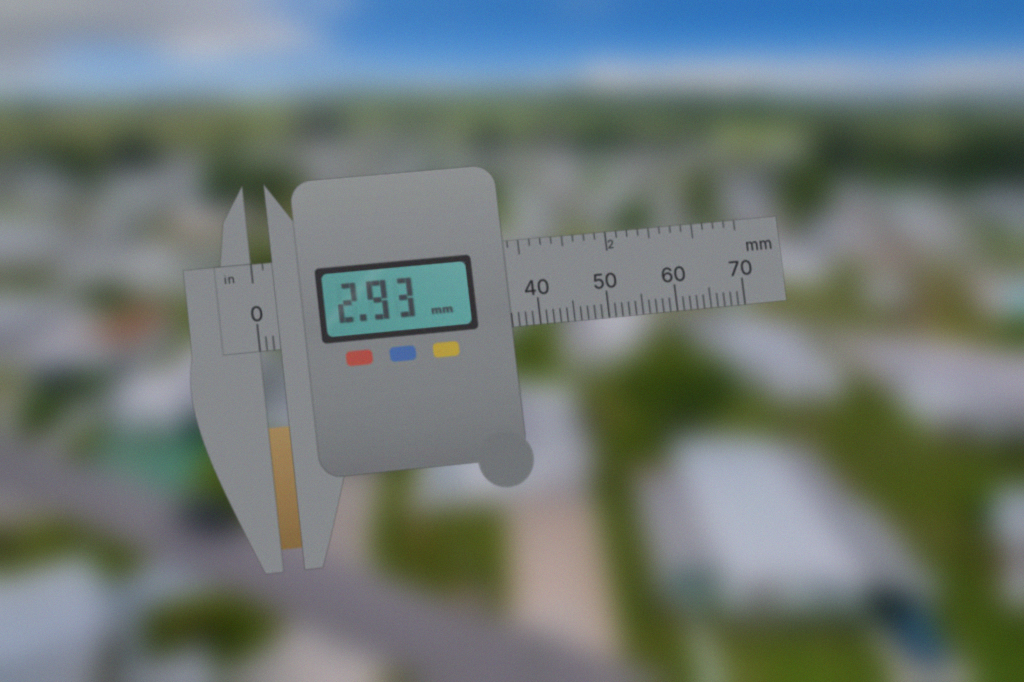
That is **2.93** mm
